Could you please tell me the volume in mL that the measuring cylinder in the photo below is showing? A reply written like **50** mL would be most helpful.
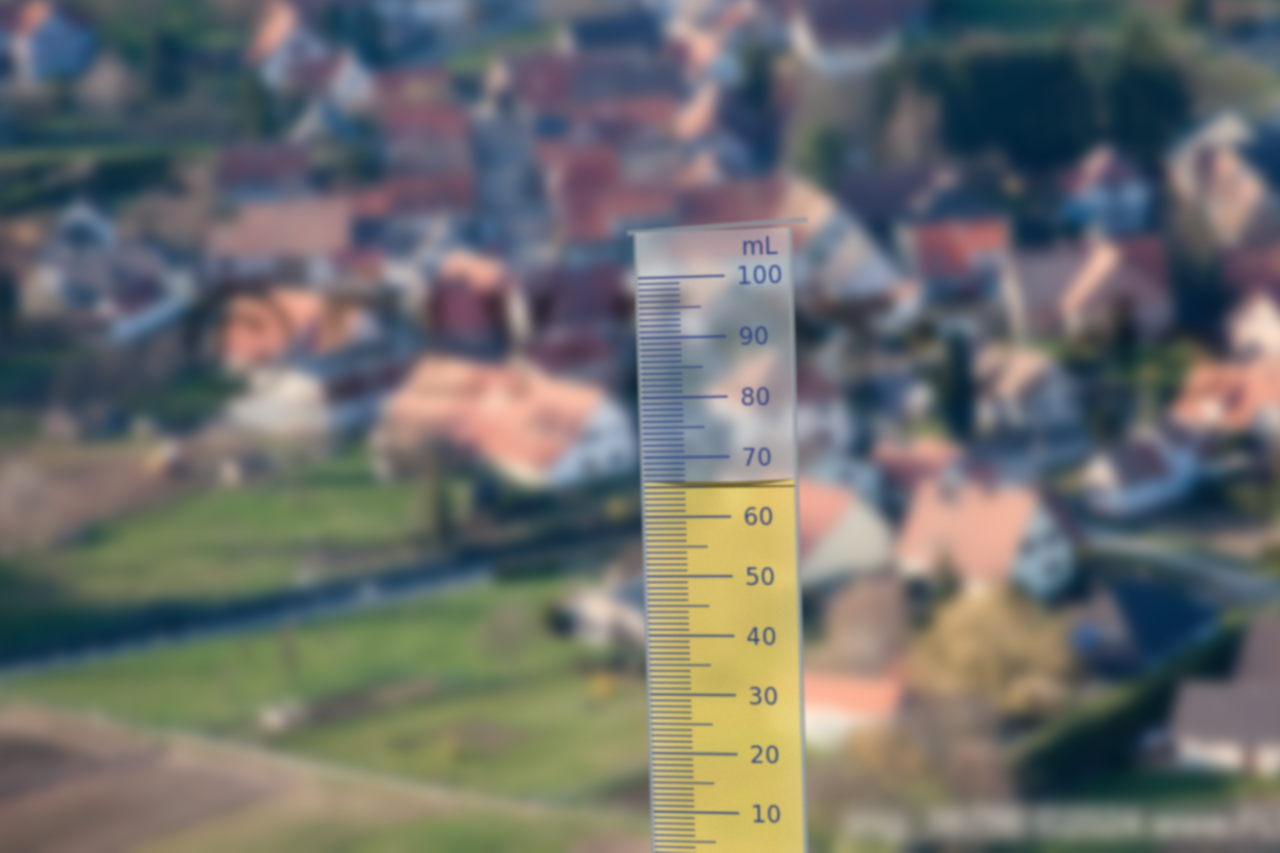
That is **65** mL
